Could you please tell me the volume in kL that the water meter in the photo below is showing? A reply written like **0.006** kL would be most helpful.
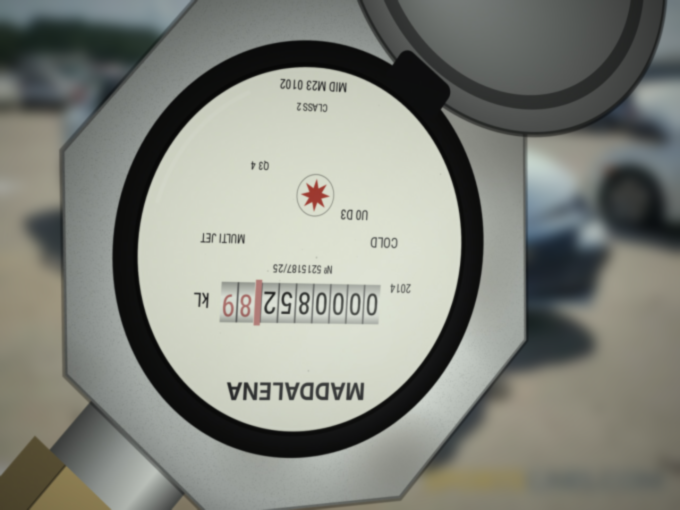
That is **852.89** kL
